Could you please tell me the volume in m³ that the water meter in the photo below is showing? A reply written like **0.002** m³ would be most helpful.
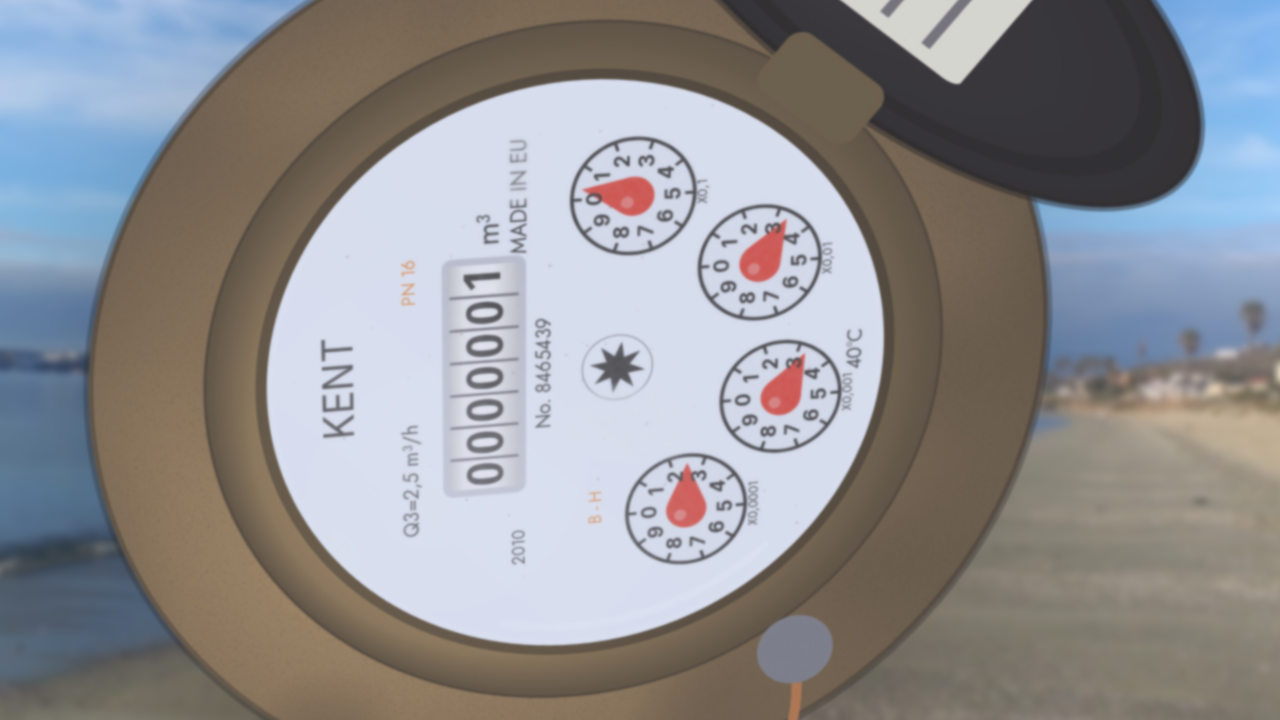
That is **1.0332** m³
